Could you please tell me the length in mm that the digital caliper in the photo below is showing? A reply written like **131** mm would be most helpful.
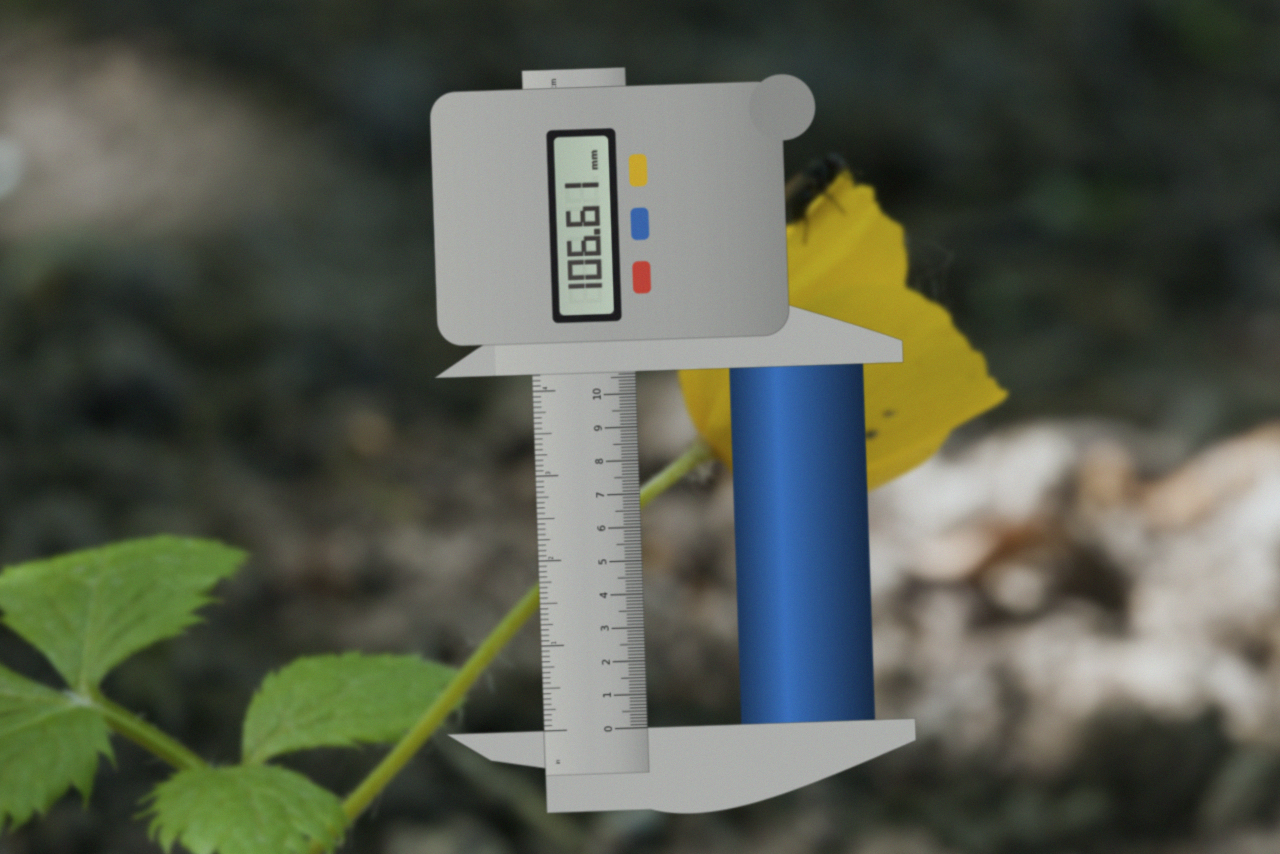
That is **106.61** mm
